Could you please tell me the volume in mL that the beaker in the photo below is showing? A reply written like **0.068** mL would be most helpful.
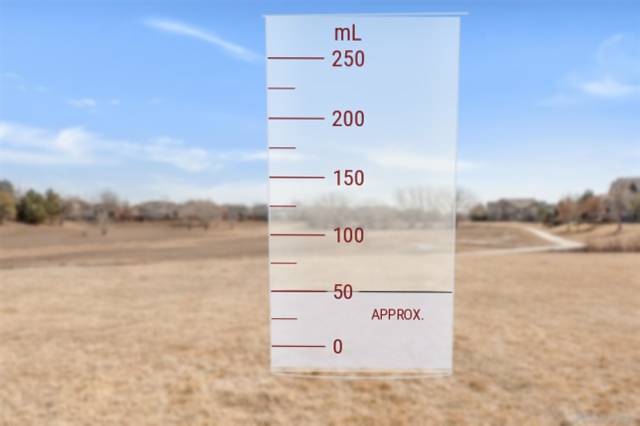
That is **50** mL
